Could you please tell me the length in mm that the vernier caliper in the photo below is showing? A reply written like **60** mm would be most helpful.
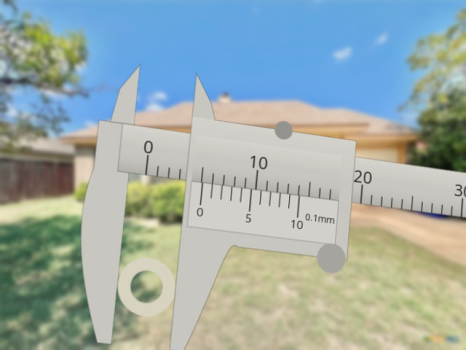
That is **5.1** mm
